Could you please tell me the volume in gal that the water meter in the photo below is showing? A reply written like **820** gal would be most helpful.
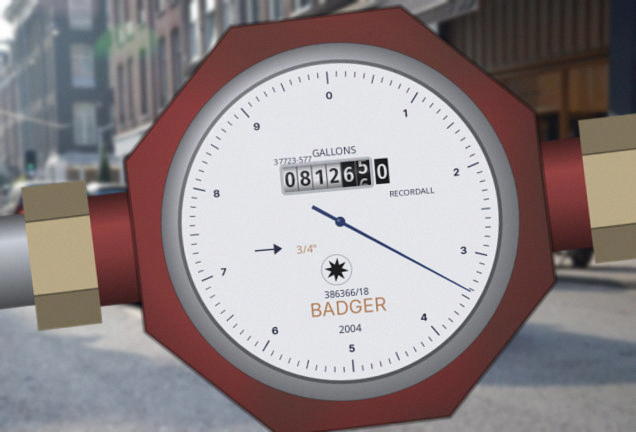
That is **812653.4** gal
